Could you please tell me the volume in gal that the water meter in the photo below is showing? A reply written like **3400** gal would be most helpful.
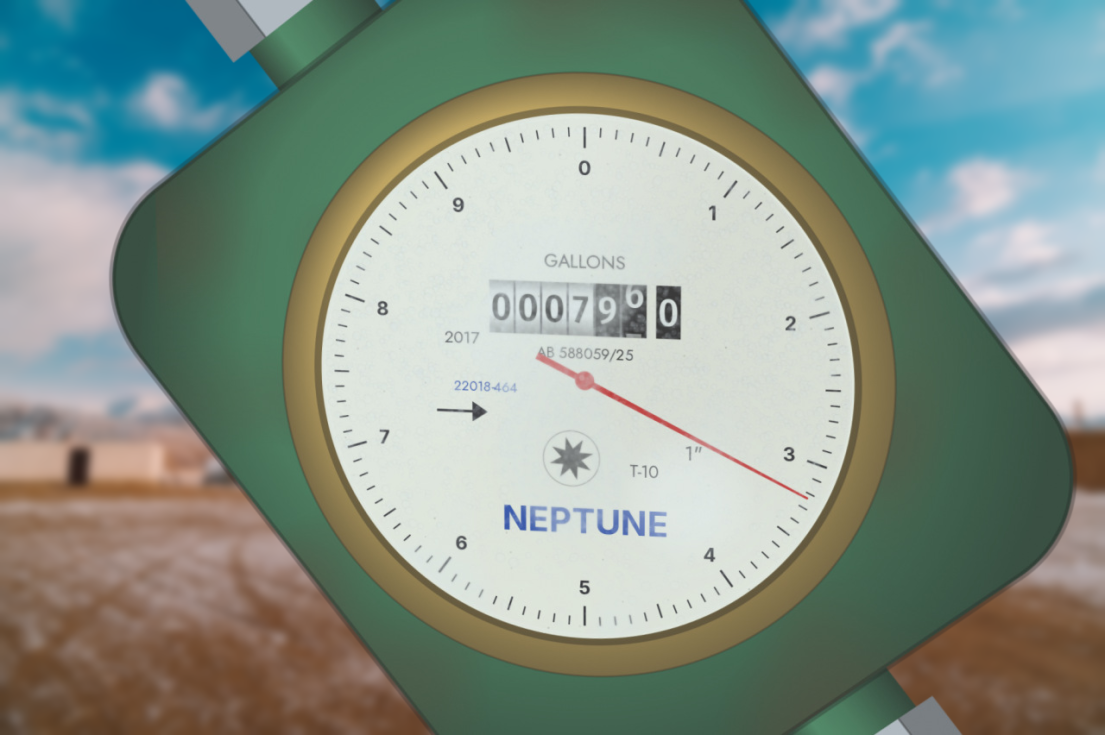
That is **7963.2** gal
